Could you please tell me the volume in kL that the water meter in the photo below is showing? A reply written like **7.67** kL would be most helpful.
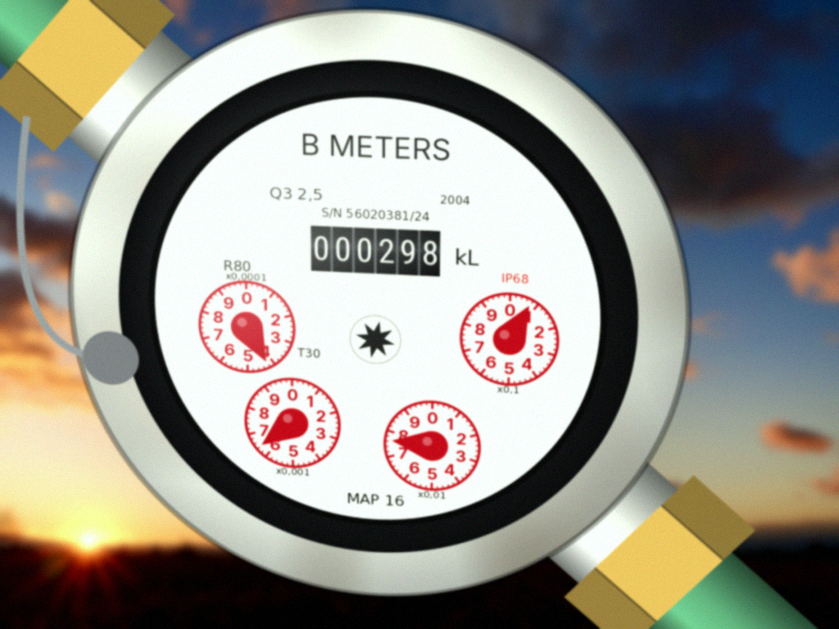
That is **298.0764** kL
